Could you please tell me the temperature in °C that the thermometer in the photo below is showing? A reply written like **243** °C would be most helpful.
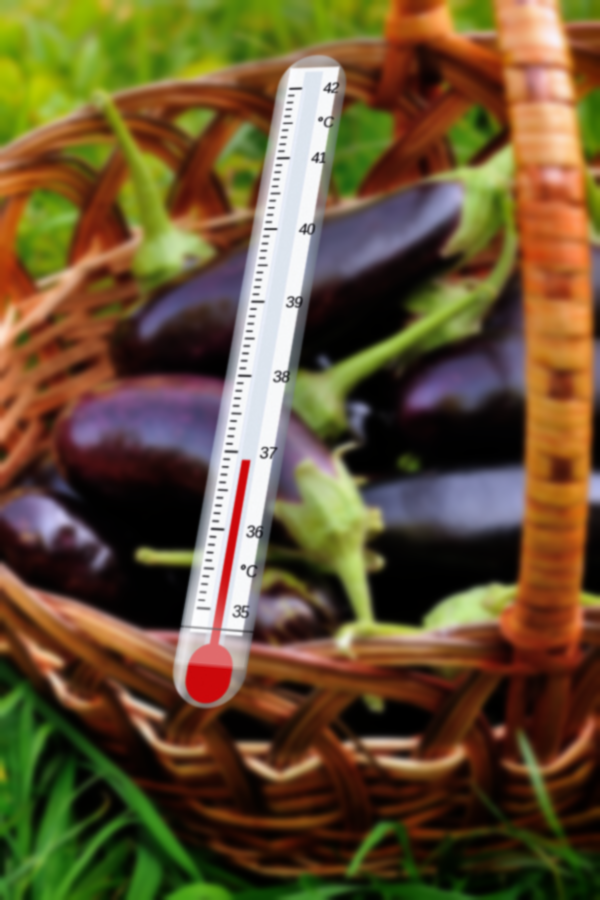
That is **36.9** °C
